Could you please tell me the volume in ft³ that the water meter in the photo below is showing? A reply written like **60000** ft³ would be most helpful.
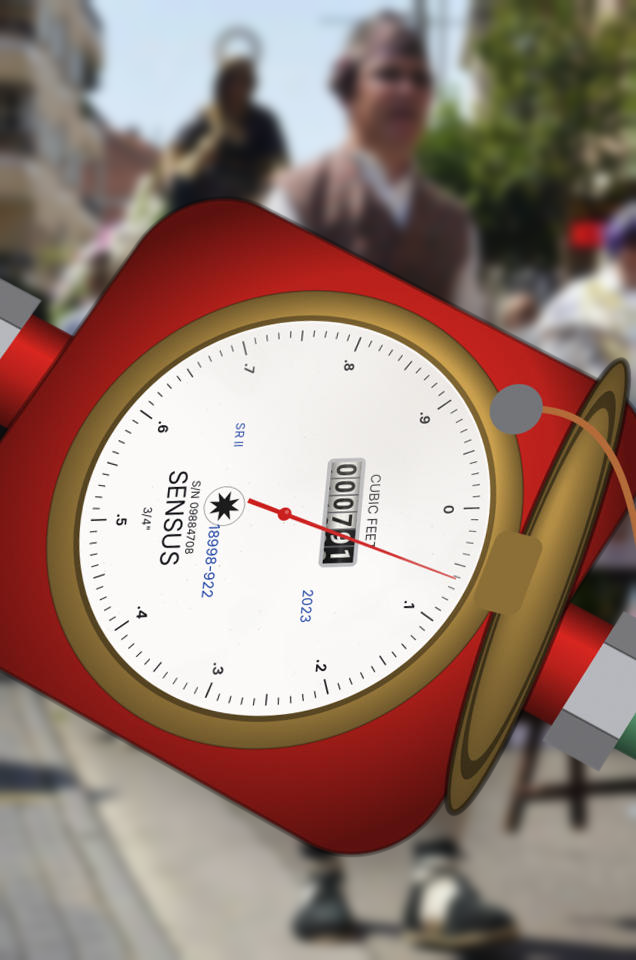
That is **791.06** ft³
